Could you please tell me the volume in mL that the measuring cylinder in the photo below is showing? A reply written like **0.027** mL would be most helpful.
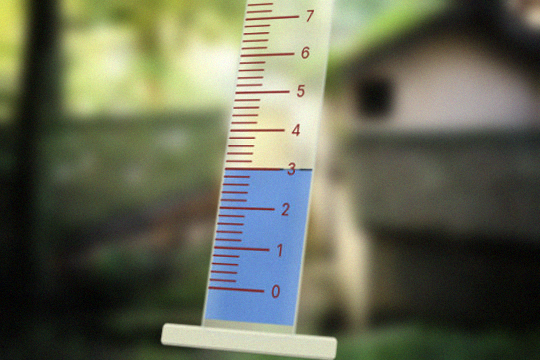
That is **3** mL
